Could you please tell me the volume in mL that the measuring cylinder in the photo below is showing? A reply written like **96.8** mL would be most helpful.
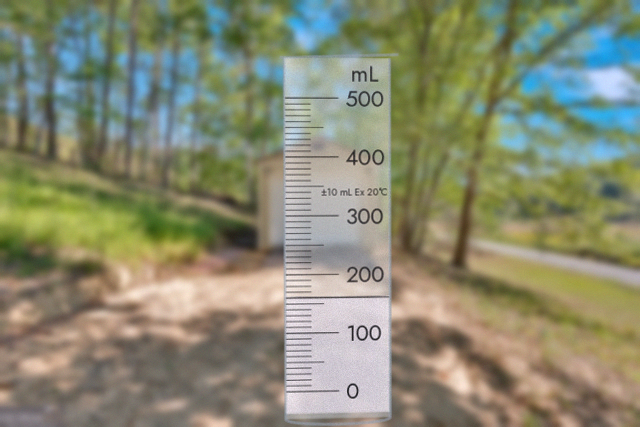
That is **160** mL
